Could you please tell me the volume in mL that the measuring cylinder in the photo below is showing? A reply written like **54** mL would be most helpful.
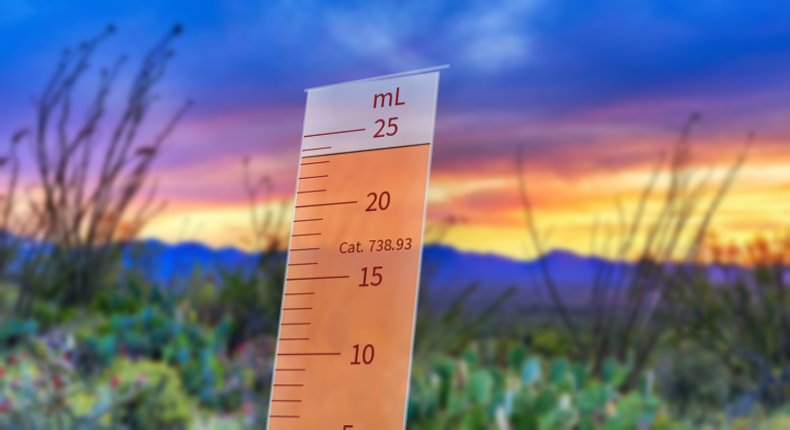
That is **23.5** mL
